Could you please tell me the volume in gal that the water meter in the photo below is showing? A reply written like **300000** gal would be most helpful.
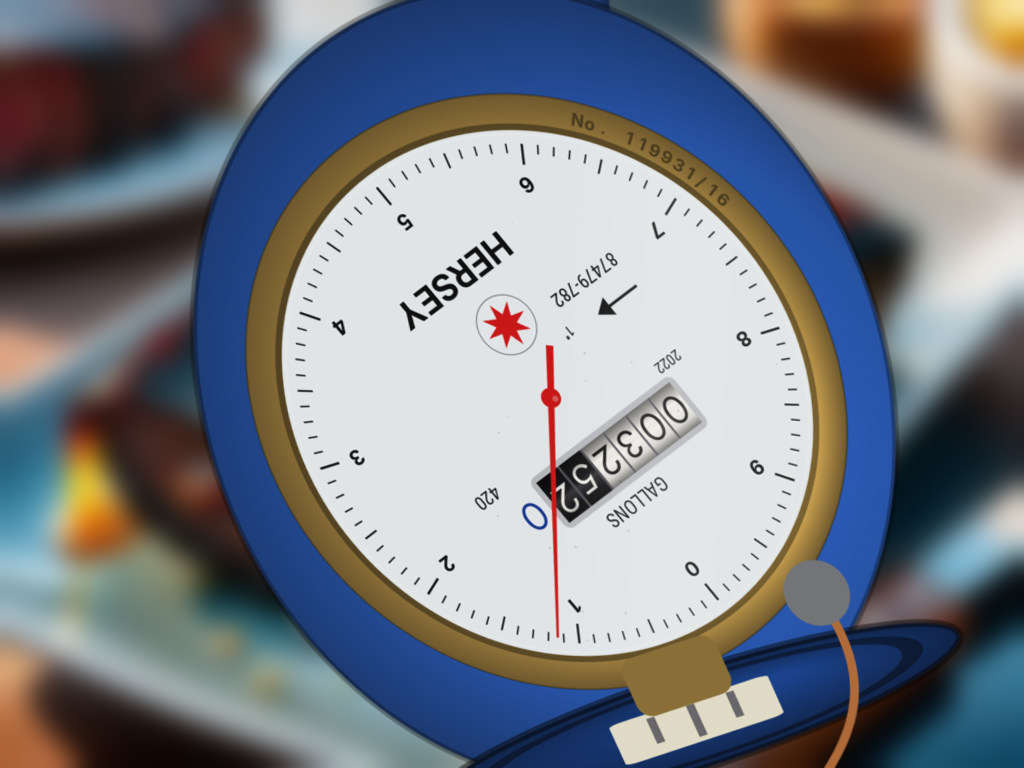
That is **32521.1** gal
